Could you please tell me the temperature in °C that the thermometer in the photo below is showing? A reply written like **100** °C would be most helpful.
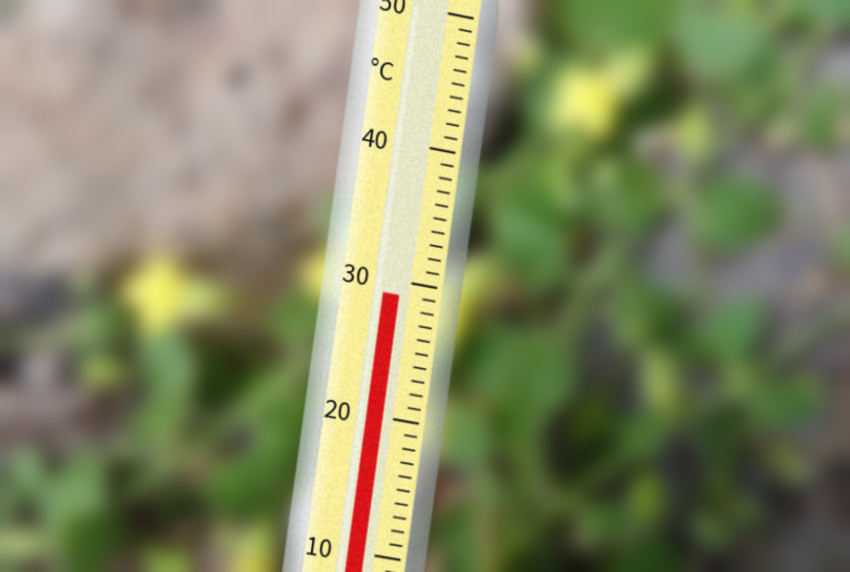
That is **29** °C
